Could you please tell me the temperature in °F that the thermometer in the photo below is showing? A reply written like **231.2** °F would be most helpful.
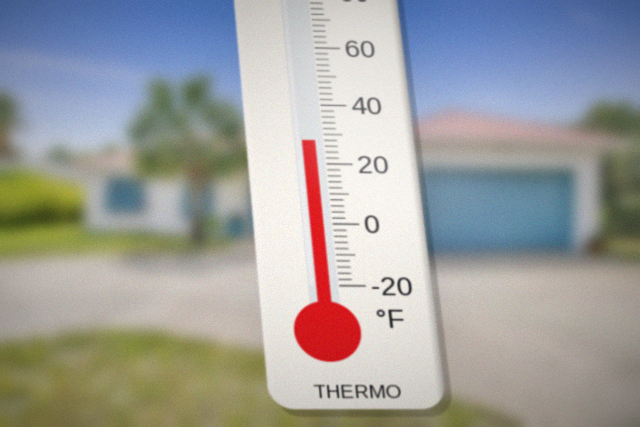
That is **28** °F
